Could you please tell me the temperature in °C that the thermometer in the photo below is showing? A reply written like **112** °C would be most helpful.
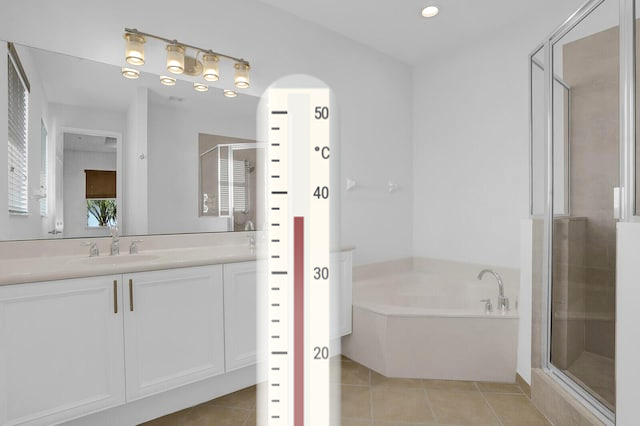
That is **37** °C
